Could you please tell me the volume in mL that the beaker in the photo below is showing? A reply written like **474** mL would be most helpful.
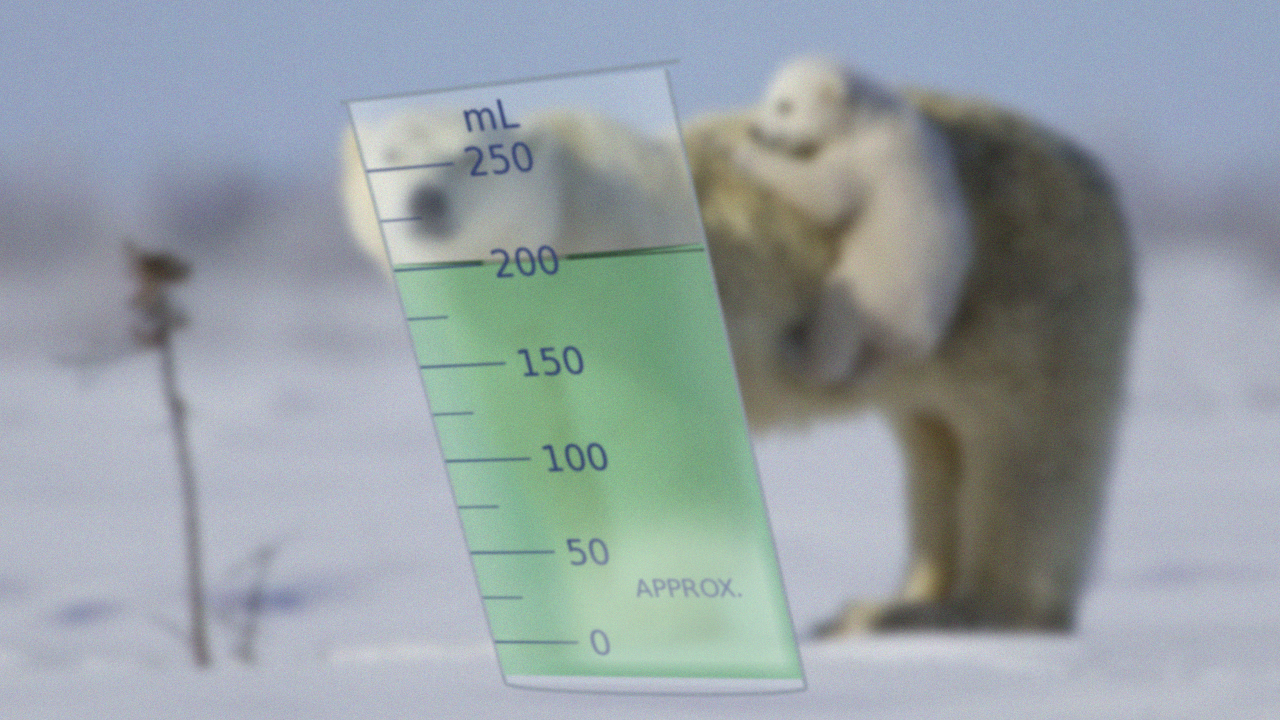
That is **200** mL
